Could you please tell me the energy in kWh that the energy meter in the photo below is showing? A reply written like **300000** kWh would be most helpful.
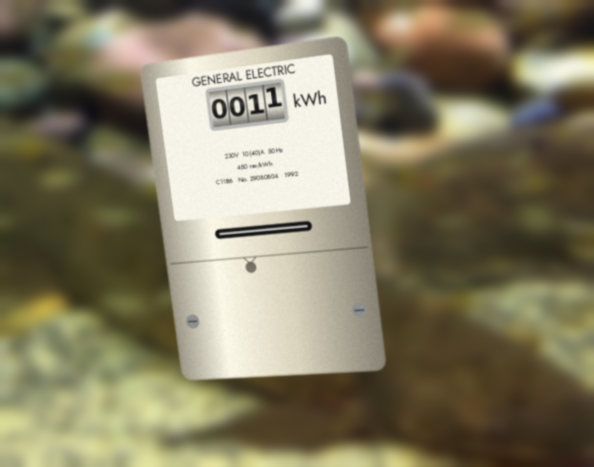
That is **11** kWh
